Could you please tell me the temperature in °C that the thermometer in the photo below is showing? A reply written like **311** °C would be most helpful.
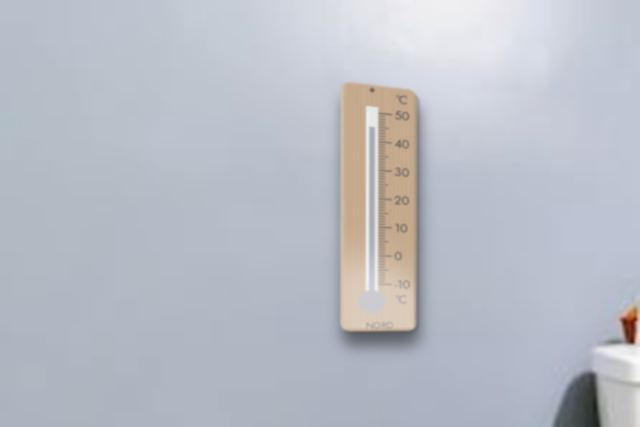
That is **45** °C
